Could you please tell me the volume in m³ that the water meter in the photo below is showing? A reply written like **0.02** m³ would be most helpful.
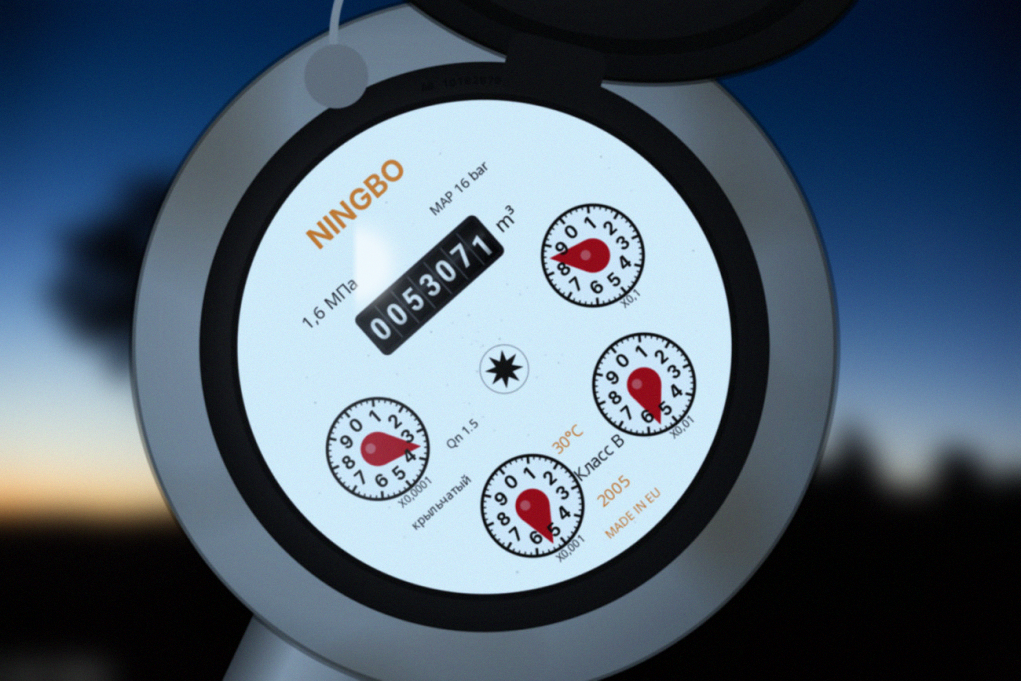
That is **53070.8553** m³
